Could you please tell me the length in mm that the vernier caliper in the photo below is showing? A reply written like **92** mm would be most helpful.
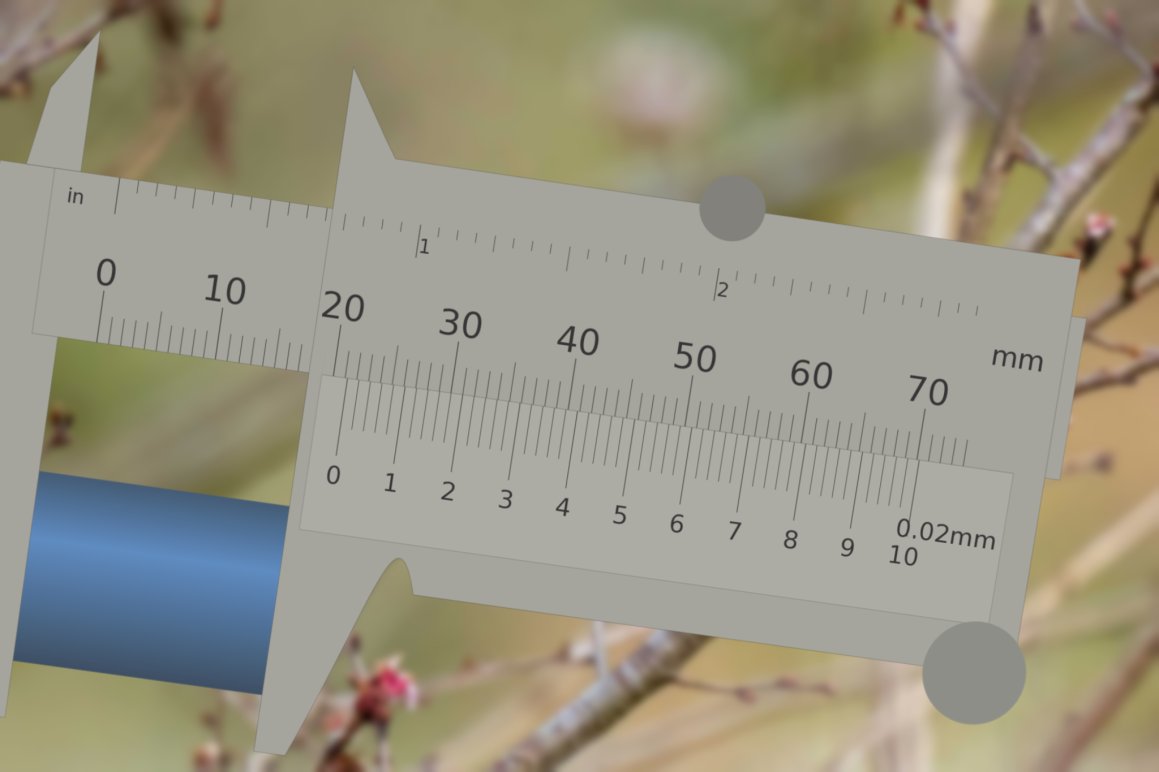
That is **21.2** mm
